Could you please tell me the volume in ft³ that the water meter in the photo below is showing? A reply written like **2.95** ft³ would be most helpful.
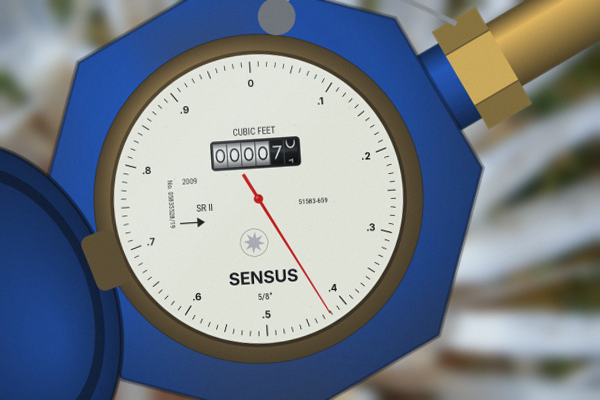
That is **70.42** ft³
